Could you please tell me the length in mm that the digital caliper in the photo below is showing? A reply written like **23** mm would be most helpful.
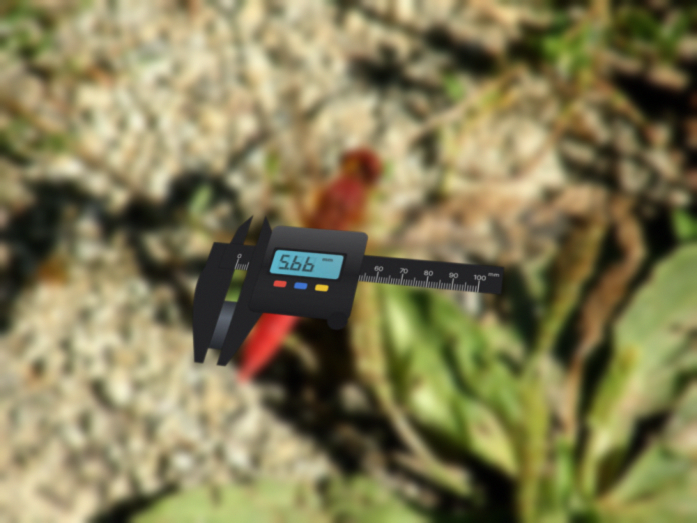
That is **5.66** mm
